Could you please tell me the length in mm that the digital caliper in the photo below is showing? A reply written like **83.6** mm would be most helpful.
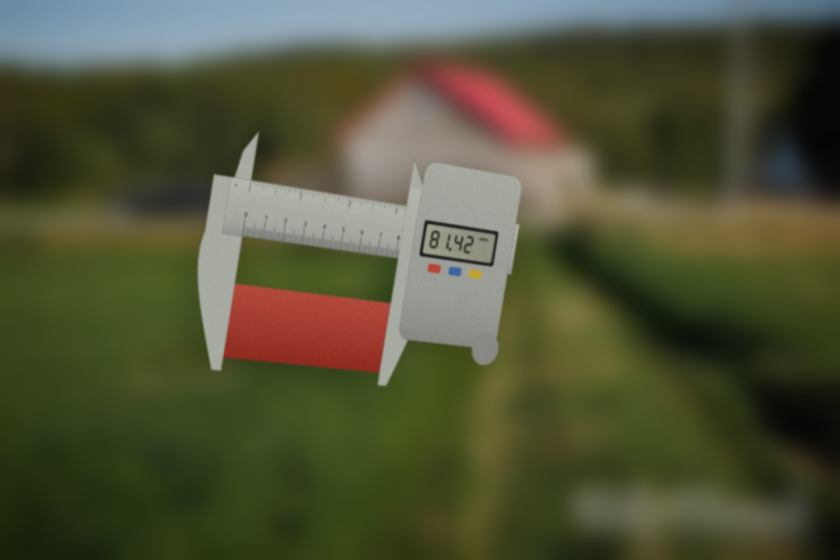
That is **81.42** mm
